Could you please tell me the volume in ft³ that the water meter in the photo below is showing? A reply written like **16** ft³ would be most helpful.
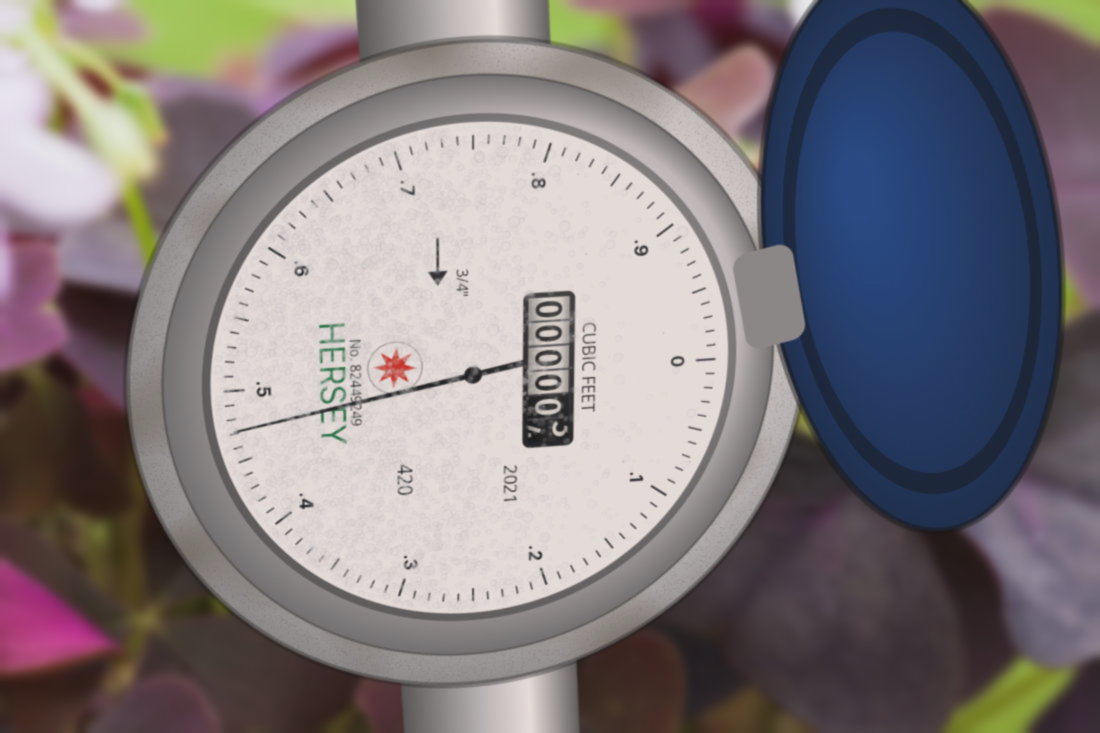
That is **3.47** ft³
